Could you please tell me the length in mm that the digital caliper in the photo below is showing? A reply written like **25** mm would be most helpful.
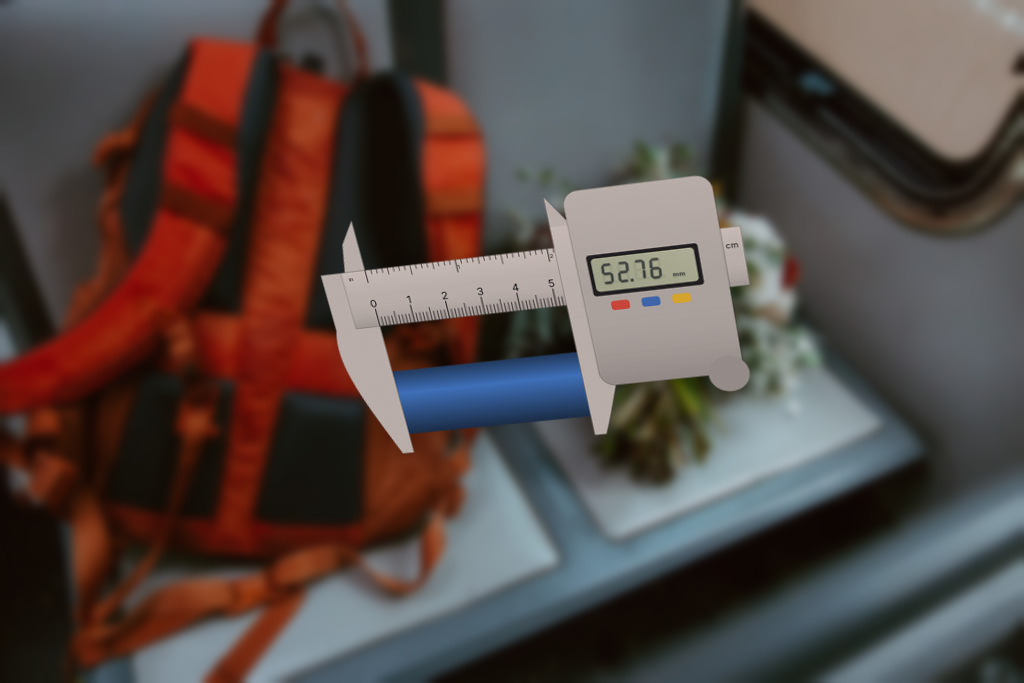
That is **52.76** mm
